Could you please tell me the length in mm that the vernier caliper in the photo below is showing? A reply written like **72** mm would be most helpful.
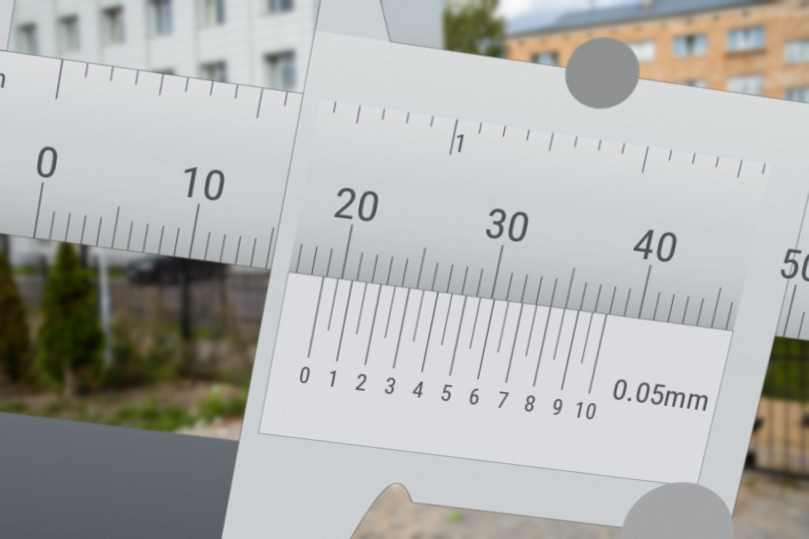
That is **18.8** mm
